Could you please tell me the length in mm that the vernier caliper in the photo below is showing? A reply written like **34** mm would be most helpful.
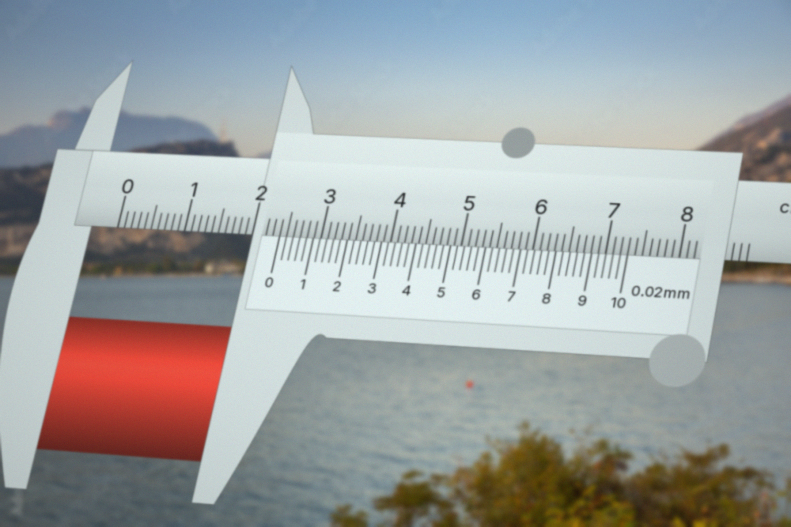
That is **24.0** mm
